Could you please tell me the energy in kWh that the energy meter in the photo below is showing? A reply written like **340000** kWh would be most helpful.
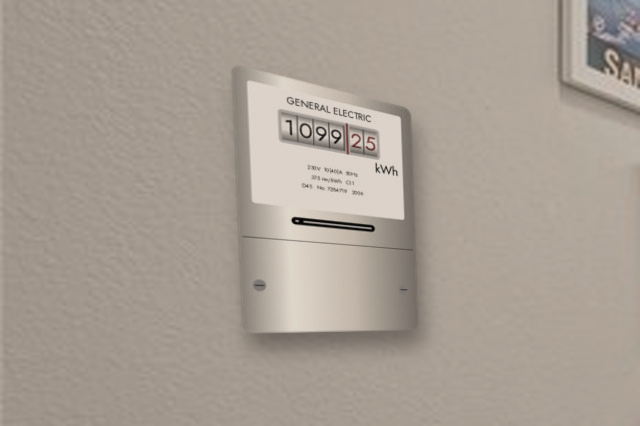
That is **1099.25** kWh
